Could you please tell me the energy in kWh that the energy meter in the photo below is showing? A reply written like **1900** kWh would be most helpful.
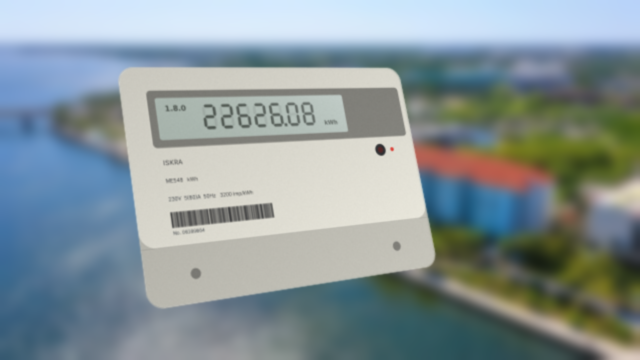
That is **22626.08** kWh
